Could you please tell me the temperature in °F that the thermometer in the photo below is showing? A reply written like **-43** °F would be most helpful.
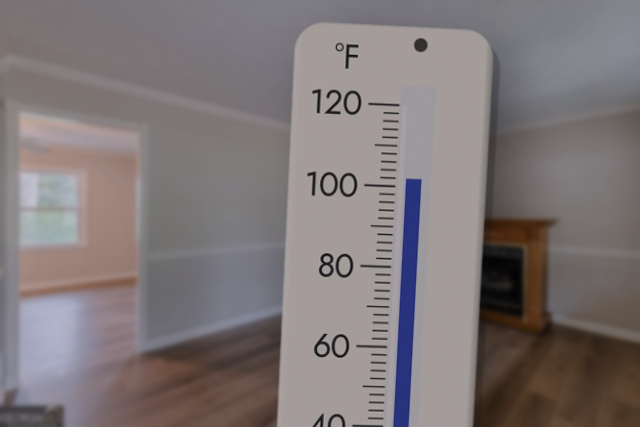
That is **102** °F
